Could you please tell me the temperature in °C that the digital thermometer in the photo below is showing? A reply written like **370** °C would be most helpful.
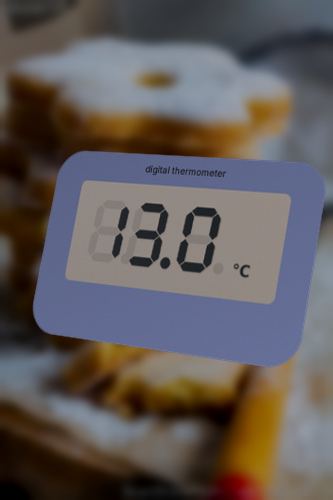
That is **13.0** °C
